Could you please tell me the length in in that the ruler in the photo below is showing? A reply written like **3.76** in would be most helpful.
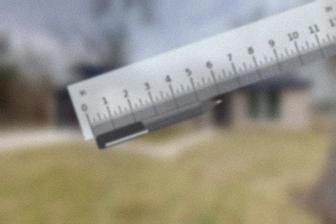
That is **6** in
